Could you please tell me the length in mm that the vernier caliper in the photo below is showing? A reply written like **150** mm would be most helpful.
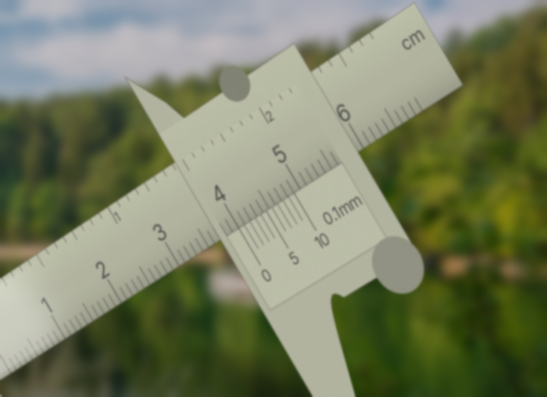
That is **40.0** mm
